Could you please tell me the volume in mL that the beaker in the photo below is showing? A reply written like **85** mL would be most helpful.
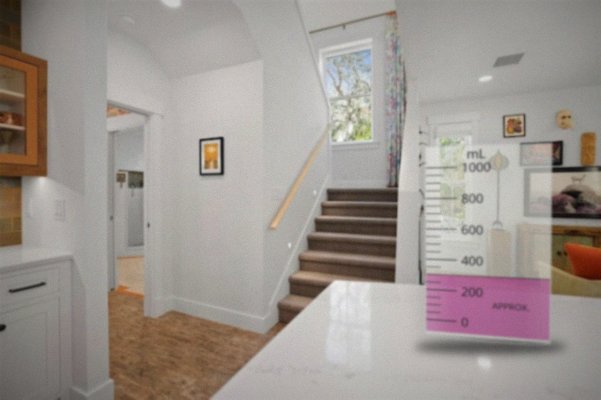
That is **300** mL
